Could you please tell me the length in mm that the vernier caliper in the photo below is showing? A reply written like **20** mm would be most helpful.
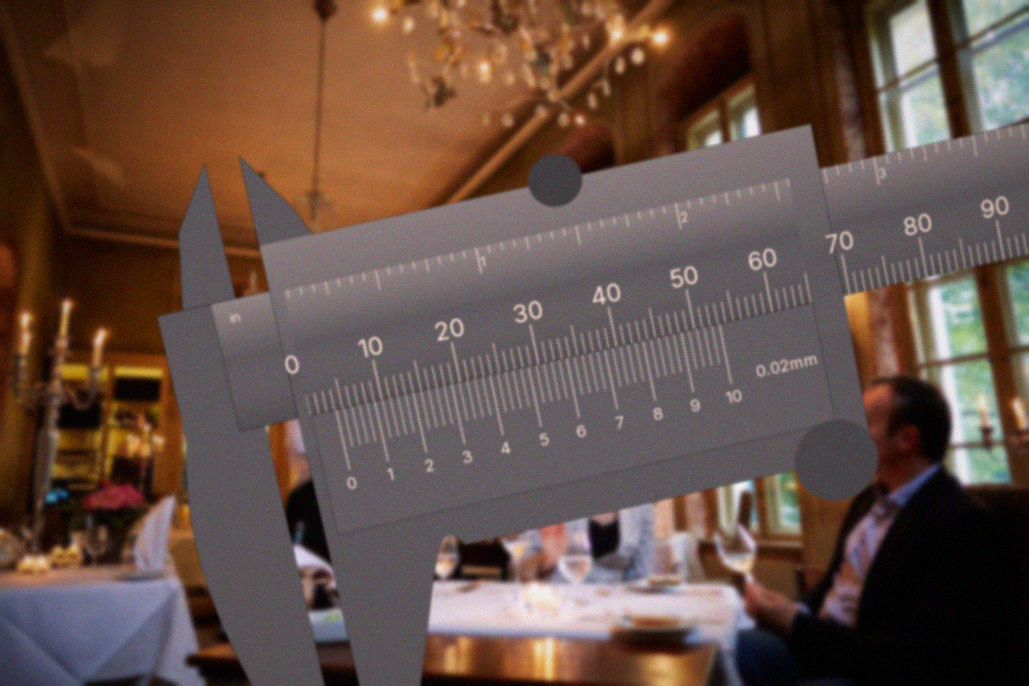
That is **4.2** mm
